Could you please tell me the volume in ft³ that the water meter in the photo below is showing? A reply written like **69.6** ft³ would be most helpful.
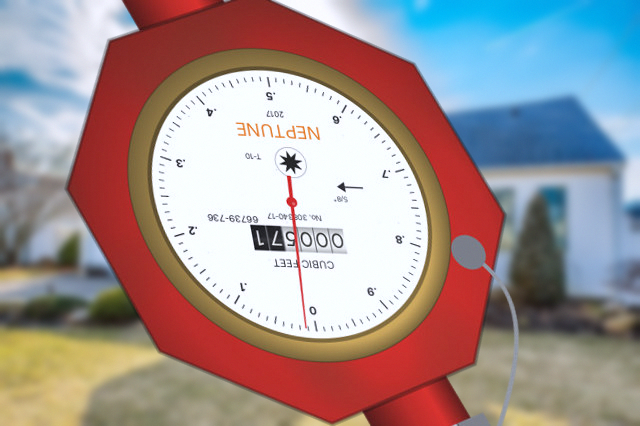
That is **571.01** ft³
